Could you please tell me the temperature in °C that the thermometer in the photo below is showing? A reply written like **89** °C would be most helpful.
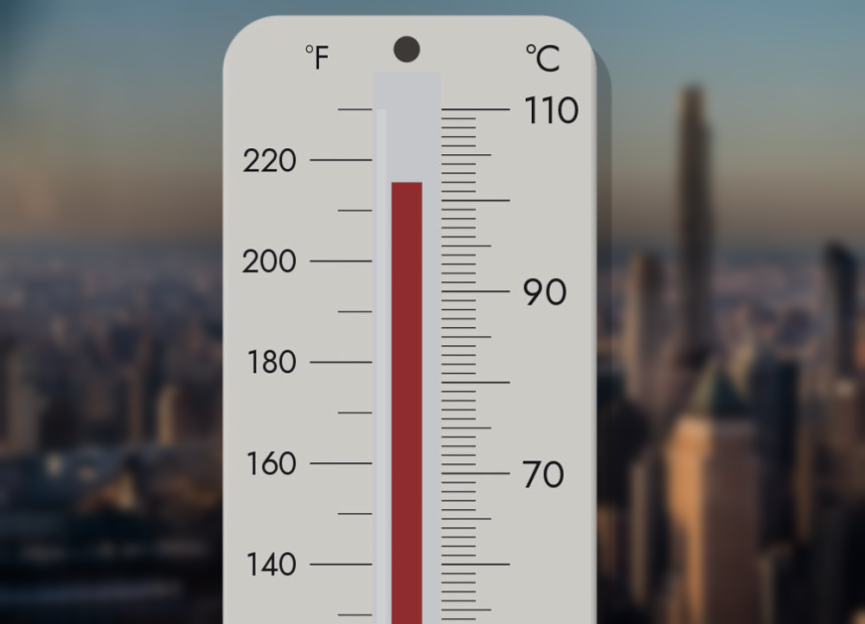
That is **102** °C
